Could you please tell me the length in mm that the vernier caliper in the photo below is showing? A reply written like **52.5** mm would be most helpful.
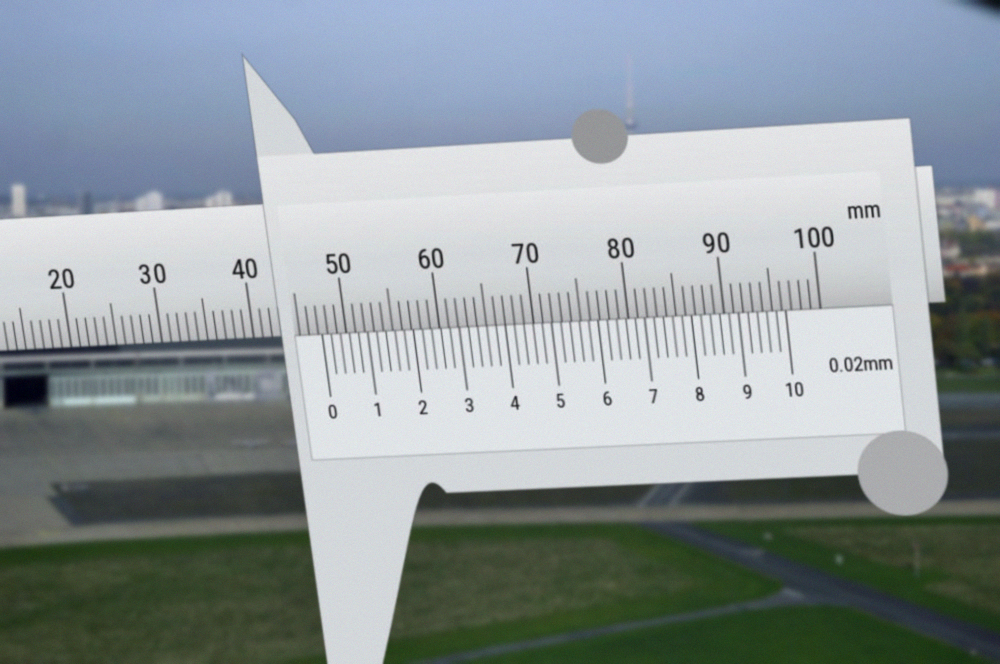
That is **47.4** mm
